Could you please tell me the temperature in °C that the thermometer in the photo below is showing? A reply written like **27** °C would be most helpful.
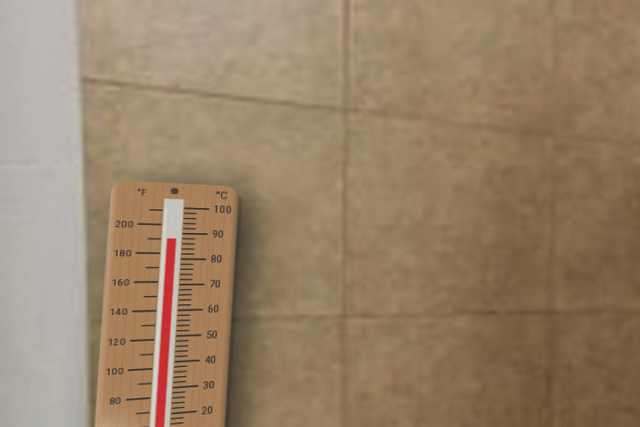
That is **88** °C
